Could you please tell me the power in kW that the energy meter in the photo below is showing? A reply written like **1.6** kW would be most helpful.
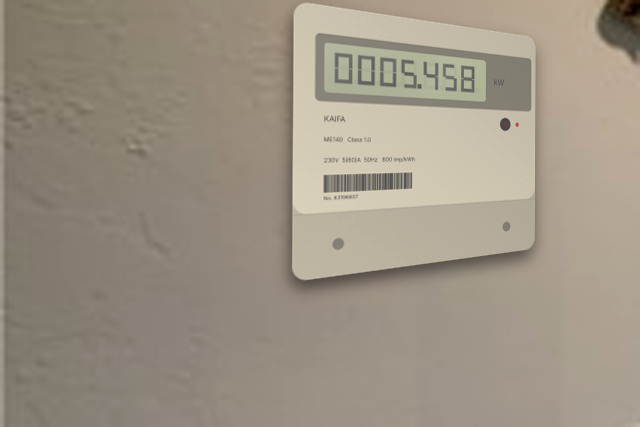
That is **5.458** kW
